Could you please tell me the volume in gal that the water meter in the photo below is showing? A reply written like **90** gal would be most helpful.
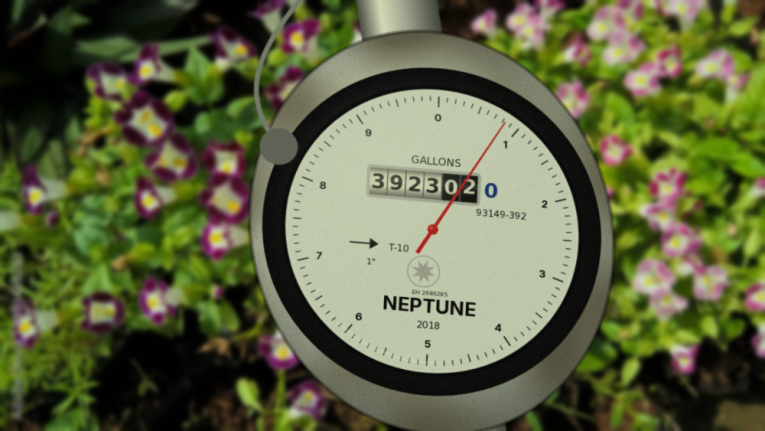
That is **3923020.8** gal
